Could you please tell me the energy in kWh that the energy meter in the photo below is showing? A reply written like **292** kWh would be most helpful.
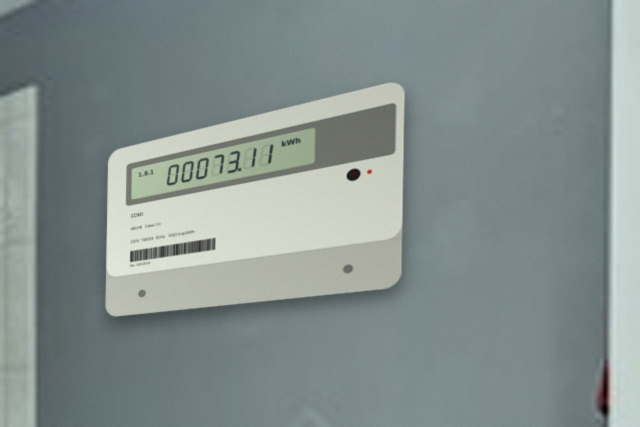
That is **73.11** kWh
